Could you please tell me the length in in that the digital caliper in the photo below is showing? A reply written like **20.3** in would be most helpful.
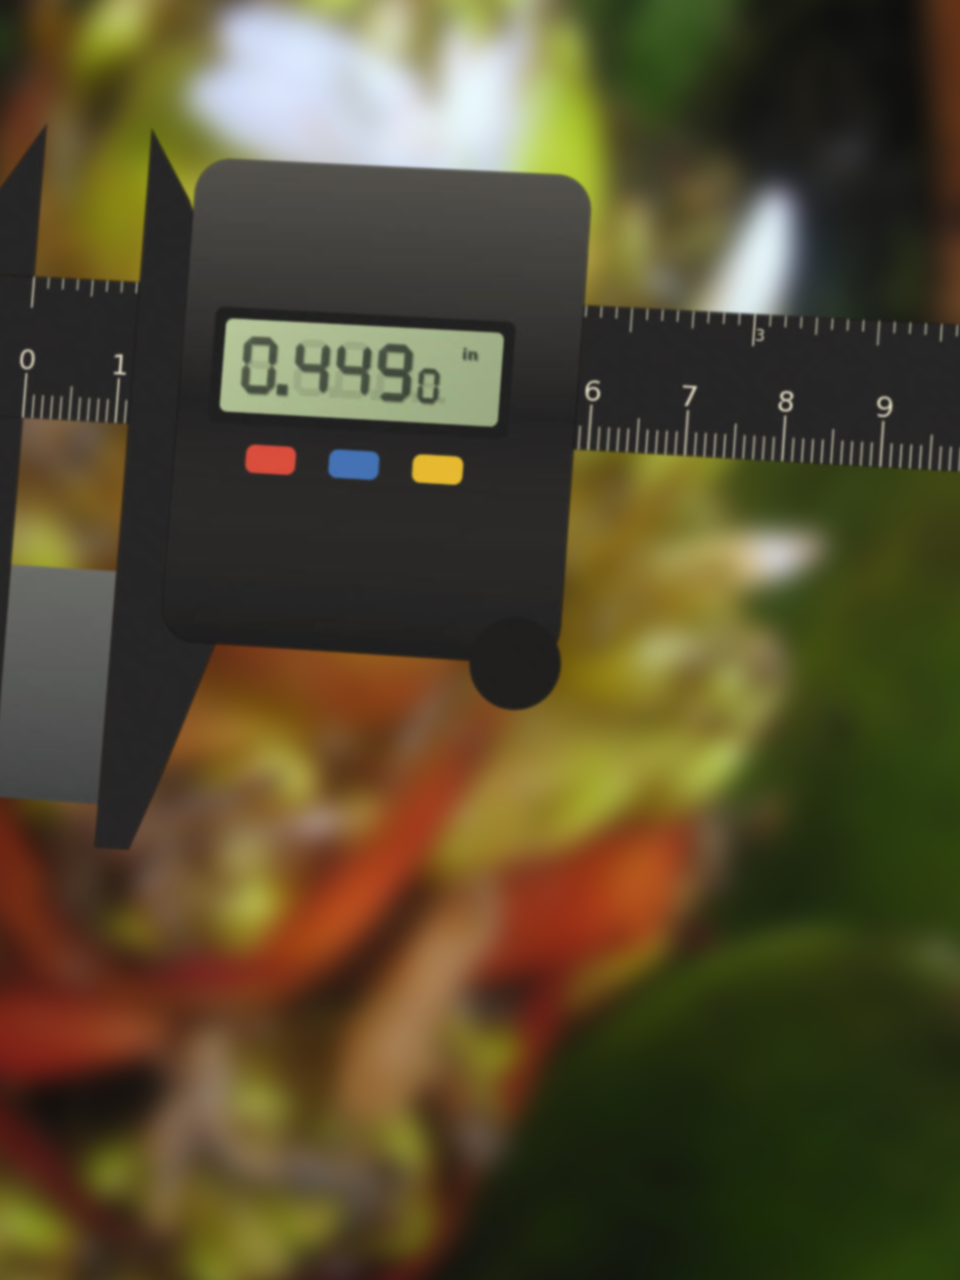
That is **0.4490** in
